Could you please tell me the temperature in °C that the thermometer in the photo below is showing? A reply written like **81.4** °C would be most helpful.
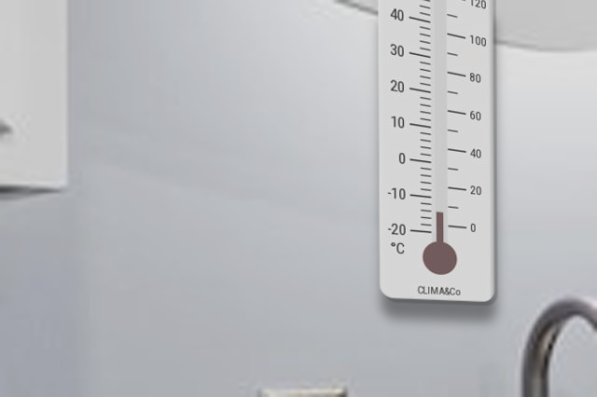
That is **-14** °C
